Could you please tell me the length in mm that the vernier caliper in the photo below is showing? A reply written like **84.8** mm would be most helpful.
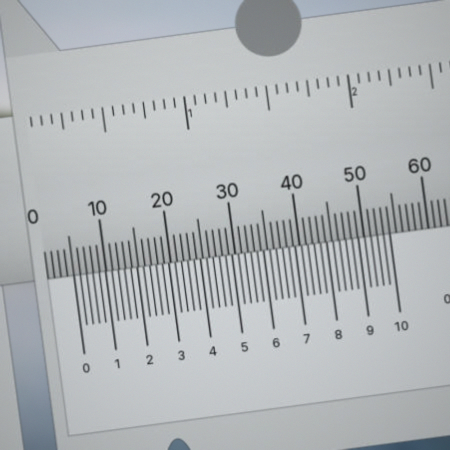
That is **5.0** mm
